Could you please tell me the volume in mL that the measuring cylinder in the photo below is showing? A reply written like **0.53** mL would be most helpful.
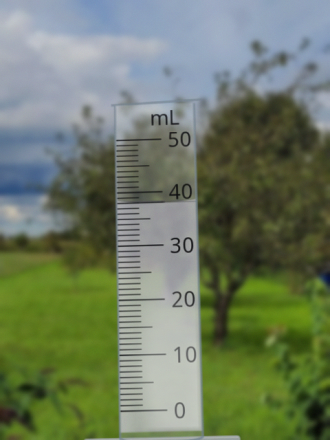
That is **38** mL
